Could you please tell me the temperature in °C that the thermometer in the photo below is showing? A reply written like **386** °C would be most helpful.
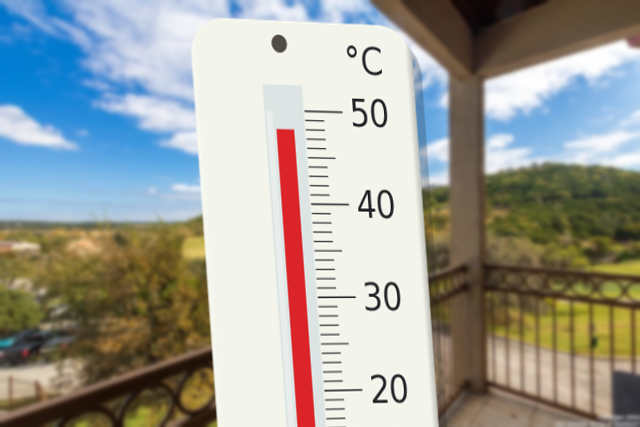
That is **48** °C
